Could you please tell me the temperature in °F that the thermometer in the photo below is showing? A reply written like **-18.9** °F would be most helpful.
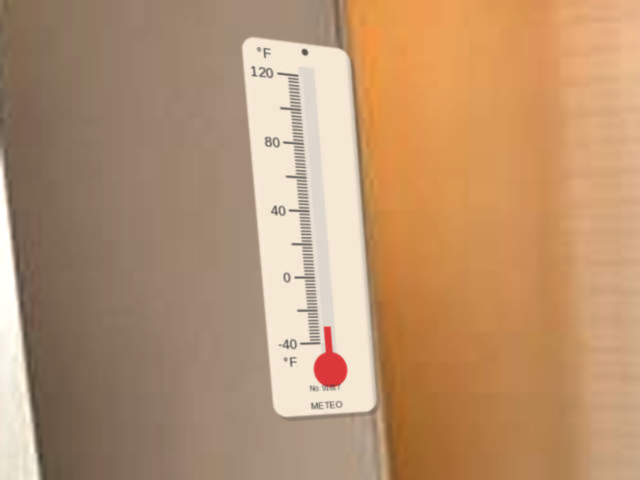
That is **-30** °F
